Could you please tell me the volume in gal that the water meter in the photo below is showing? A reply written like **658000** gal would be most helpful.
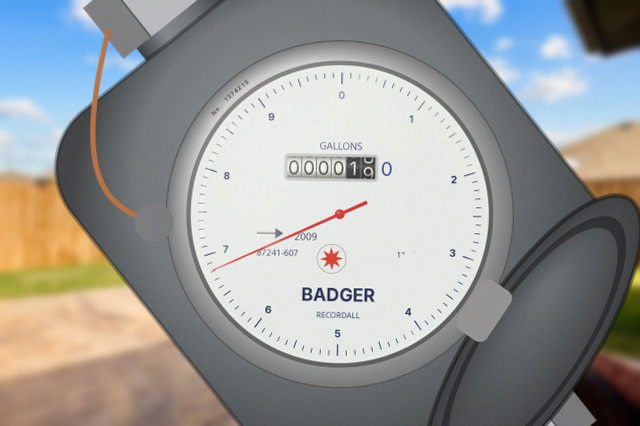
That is **186.8** gal
